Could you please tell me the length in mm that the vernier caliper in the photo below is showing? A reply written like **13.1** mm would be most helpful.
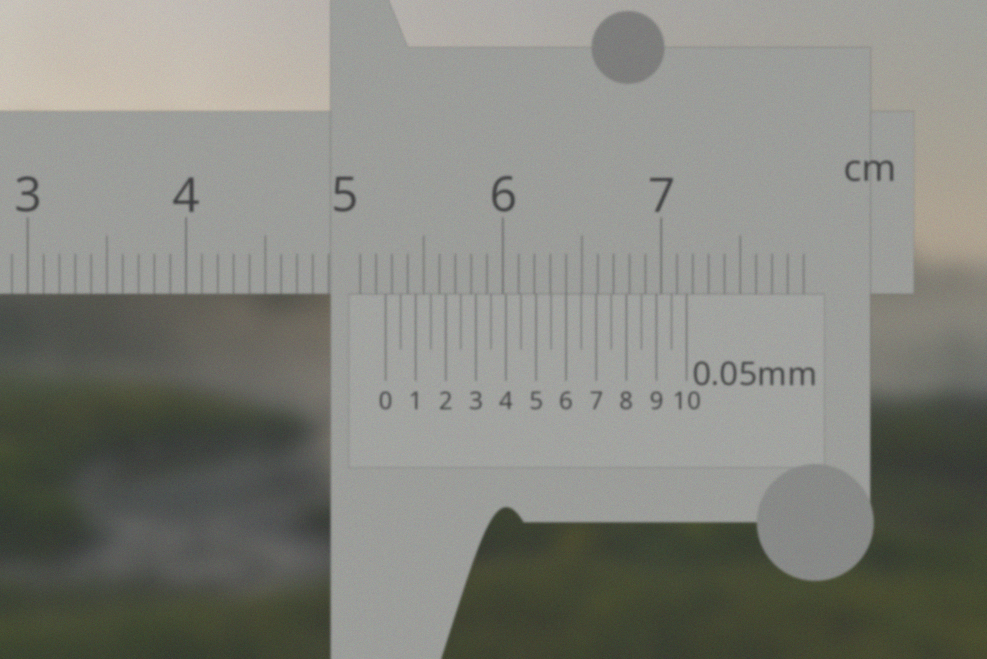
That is **52.6** mm
